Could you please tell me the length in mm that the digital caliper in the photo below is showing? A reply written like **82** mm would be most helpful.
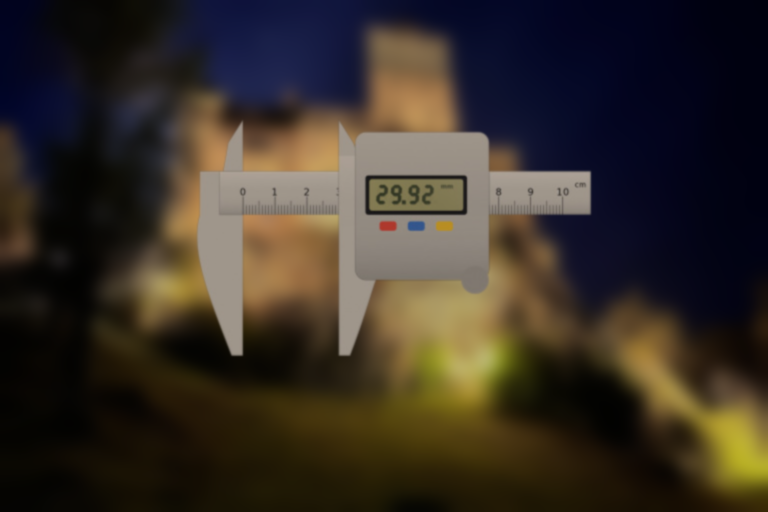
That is **29.92** mm
